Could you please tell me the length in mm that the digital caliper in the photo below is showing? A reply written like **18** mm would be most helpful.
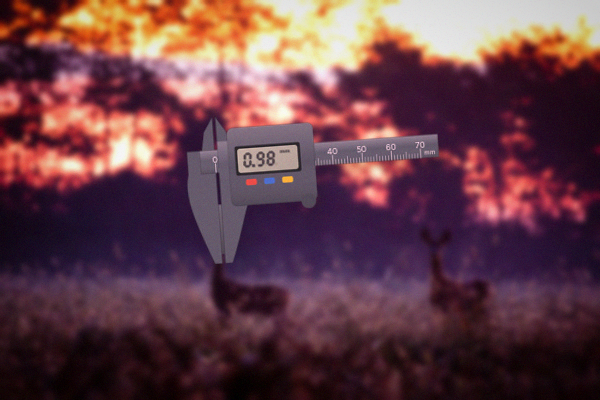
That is **0.98** mm
